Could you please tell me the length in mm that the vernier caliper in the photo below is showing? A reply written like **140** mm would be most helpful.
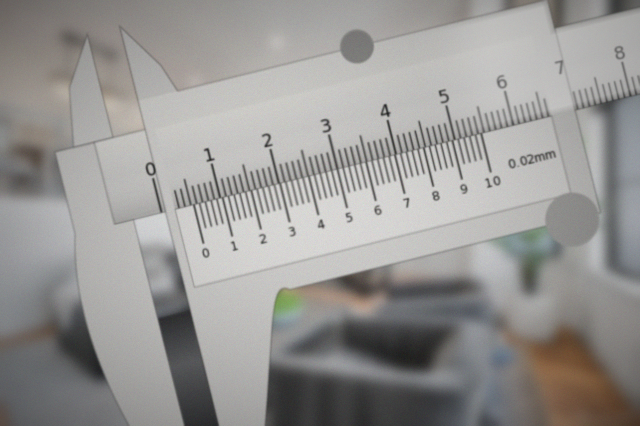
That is **5.5** mm
